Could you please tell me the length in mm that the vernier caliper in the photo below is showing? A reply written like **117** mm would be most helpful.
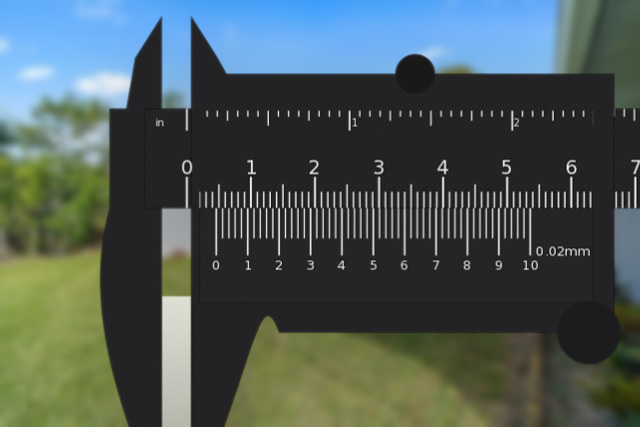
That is **4.6** mm
